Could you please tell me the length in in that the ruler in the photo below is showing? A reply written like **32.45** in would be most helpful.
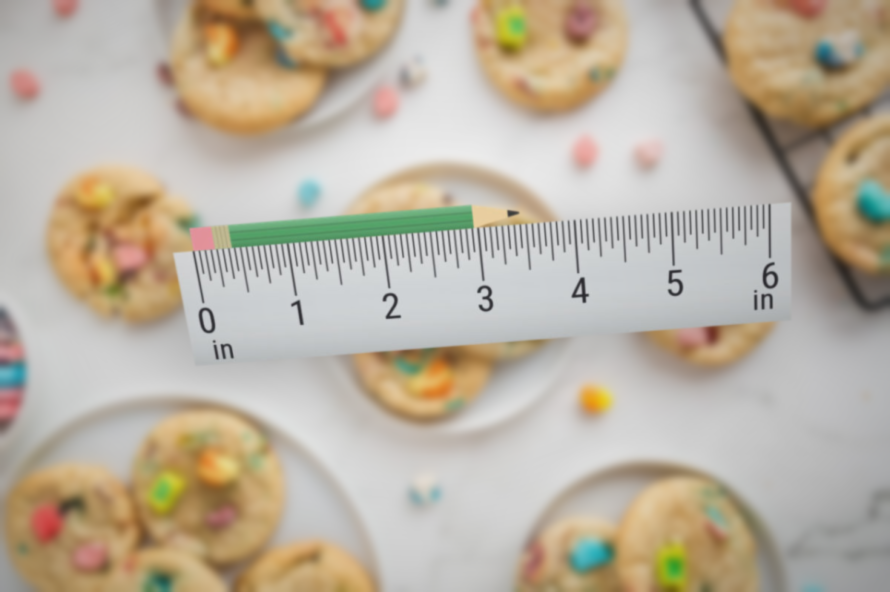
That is **3.4375** in
